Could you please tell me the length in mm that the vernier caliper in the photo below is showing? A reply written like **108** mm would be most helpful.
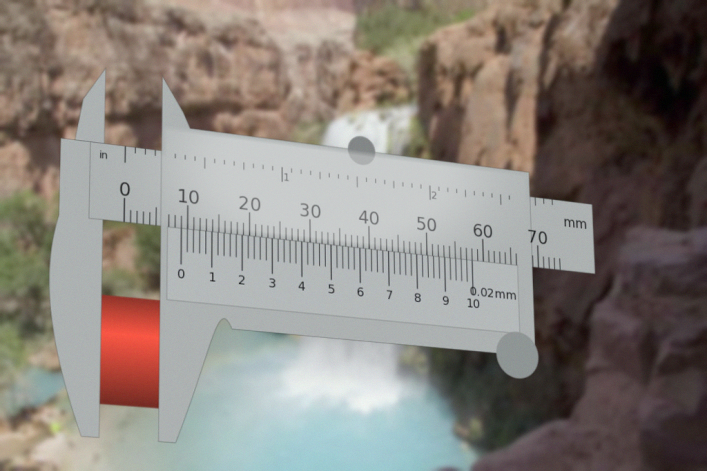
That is **9.0** mm
